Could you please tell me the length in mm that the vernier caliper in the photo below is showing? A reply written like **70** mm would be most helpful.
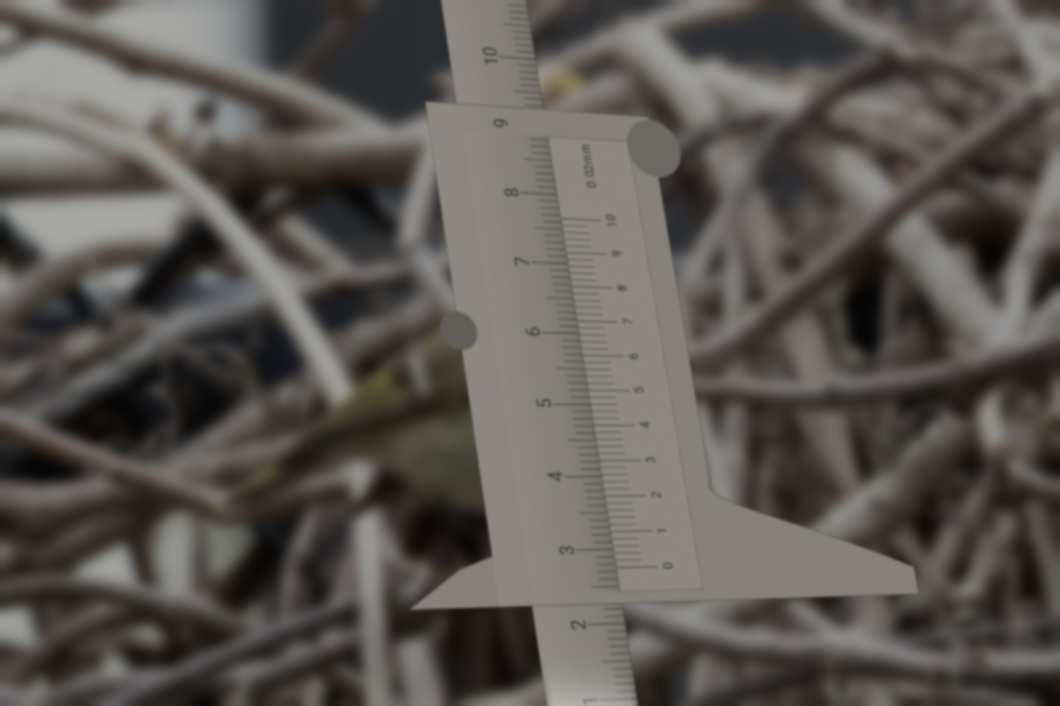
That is **27.5** mm
